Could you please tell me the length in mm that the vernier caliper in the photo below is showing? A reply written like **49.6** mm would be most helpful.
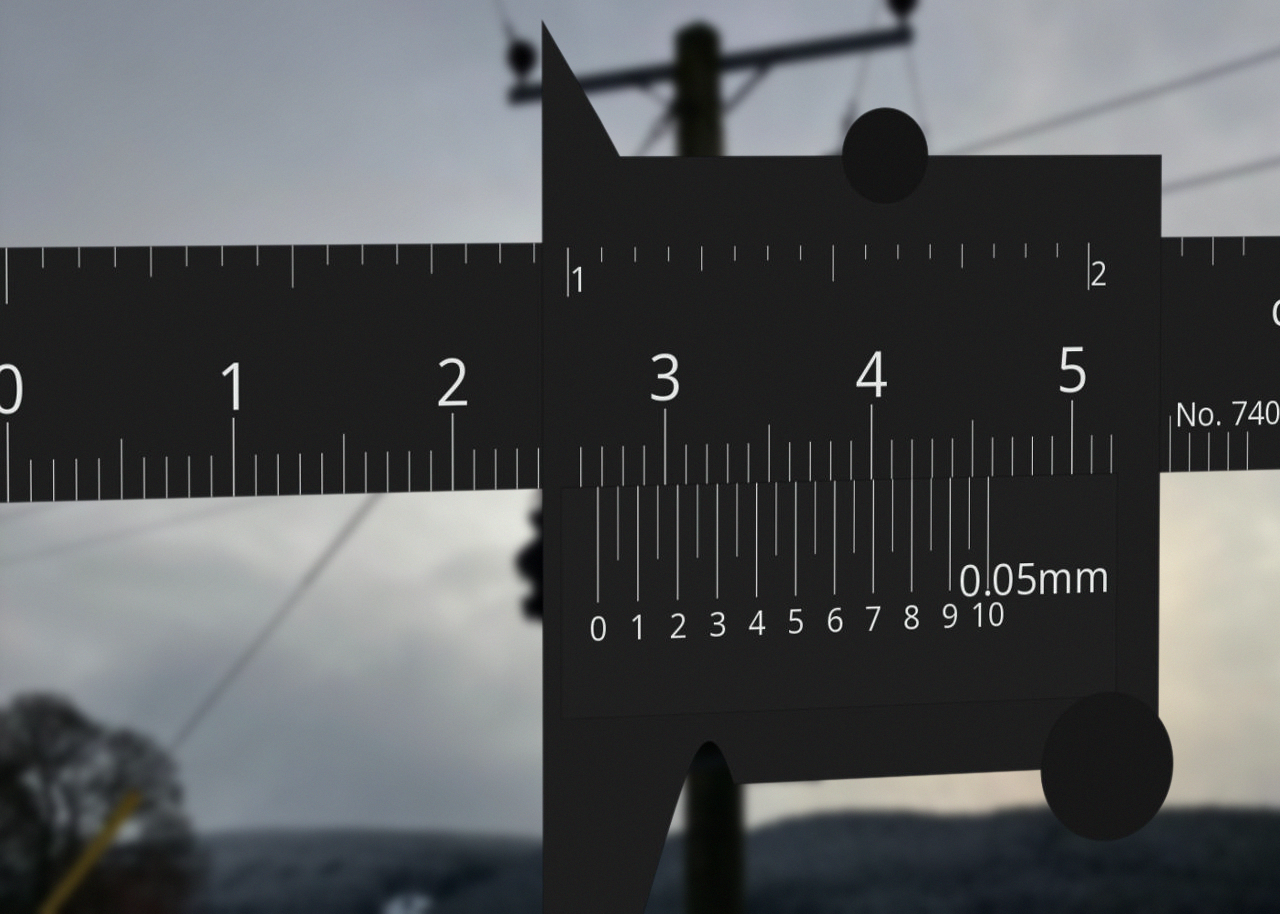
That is **26.8** mm
